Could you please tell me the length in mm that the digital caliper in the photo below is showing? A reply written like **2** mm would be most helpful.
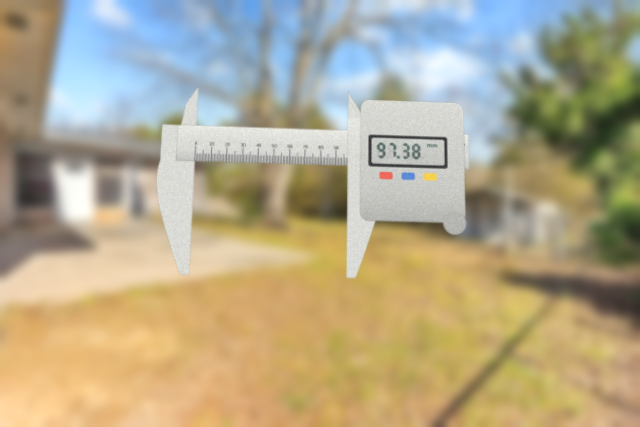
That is **97.38** mm
